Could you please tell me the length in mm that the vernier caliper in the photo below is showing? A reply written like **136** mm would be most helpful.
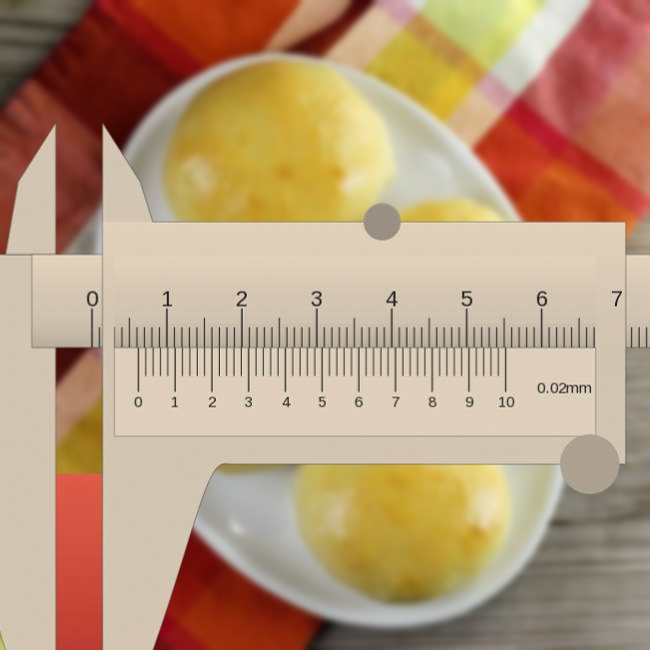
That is **6.2** mm
